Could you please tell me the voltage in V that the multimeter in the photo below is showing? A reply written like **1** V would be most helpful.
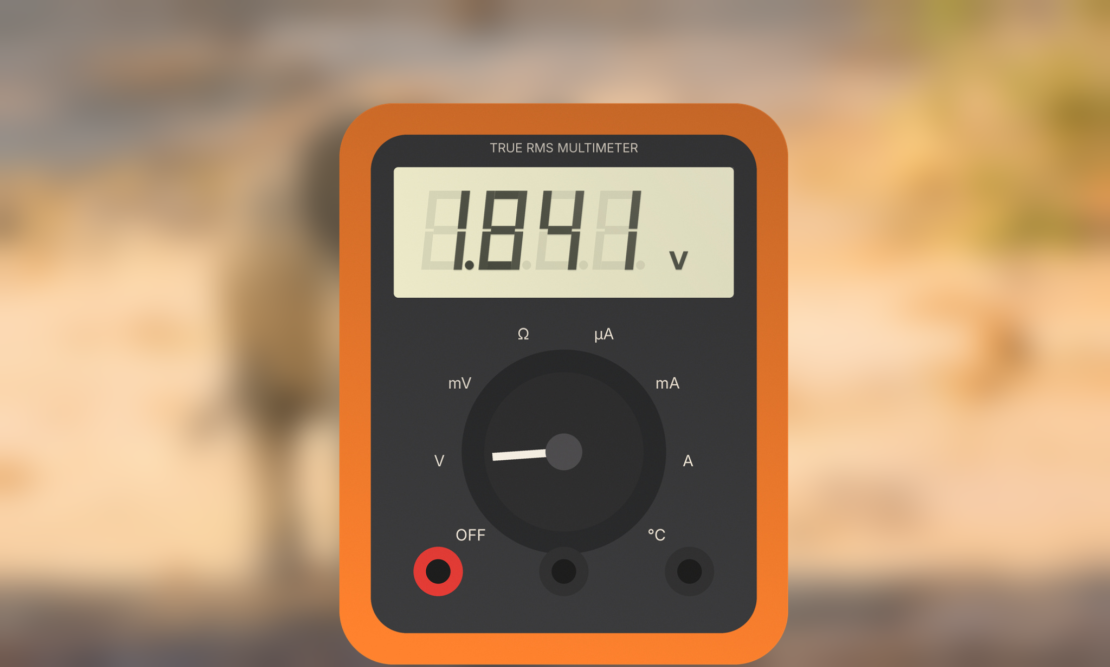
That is **1.841** V
